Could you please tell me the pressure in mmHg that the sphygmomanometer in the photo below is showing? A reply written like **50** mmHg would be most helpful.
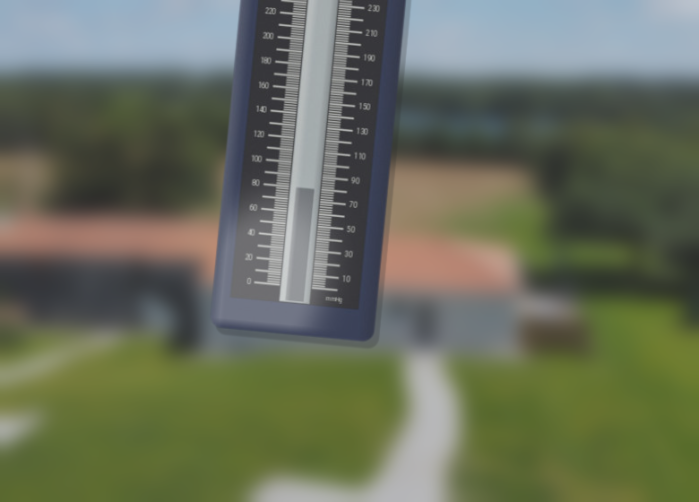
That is **80** mmHg
